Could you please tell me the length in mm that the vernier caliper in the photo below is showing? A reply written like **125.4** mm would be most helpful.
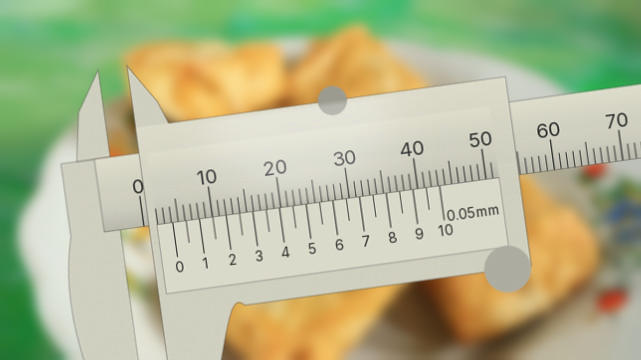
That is **4.2** mm
